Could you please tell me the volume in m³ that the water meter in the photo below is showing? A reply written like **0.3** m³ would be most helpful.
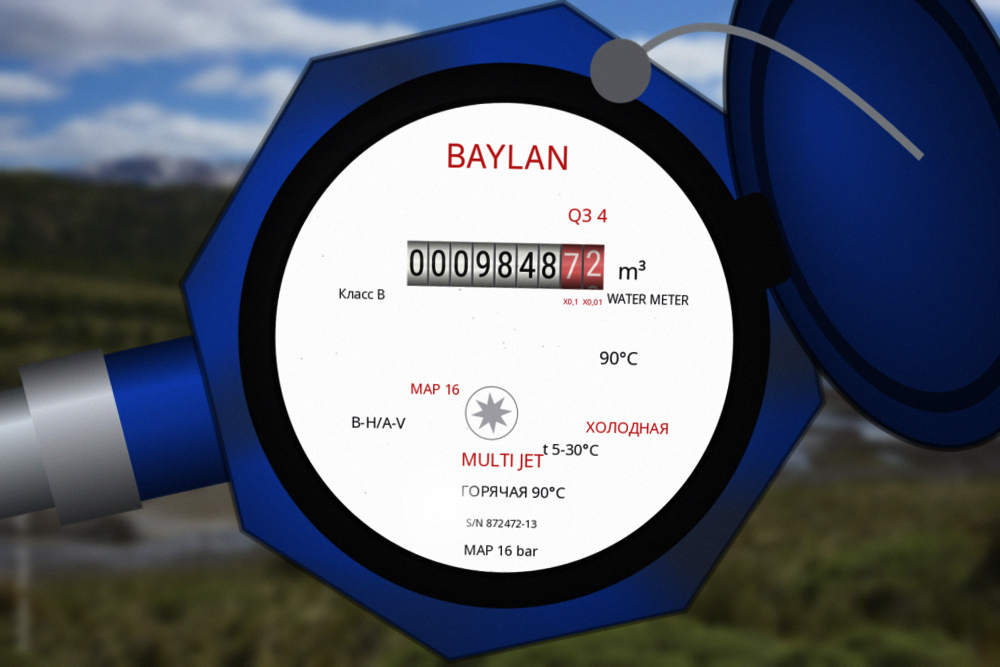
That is **9848.72** m³
